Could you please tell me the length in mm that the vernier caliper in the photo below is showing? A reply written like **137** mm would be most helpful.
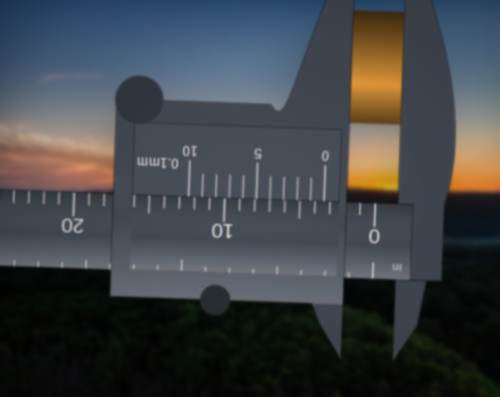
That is **3.4** mm
